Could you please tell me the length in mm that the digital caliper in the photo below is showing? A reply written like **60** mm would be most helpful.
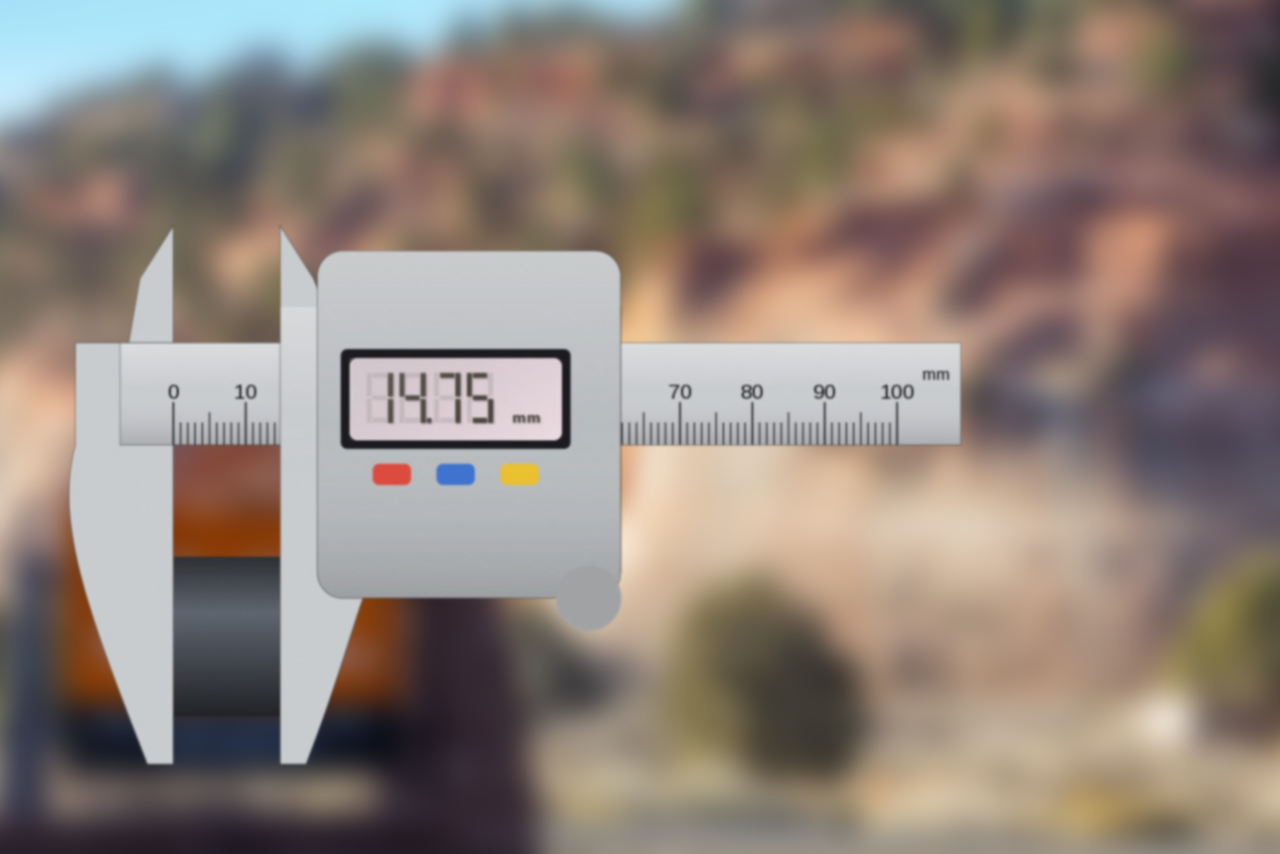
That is **14.75** mm
